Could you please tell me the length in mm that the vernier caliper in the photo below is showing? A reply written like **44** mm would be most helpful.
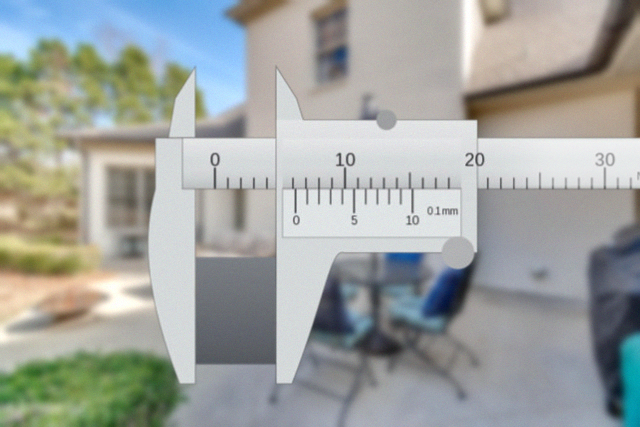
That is **6.2** mm
